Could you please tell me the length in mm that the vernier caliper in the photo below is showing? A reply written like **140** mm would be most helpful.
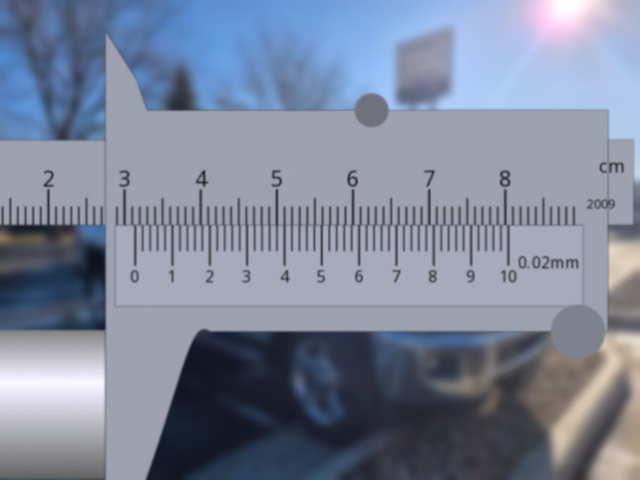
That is **31.4** mm
